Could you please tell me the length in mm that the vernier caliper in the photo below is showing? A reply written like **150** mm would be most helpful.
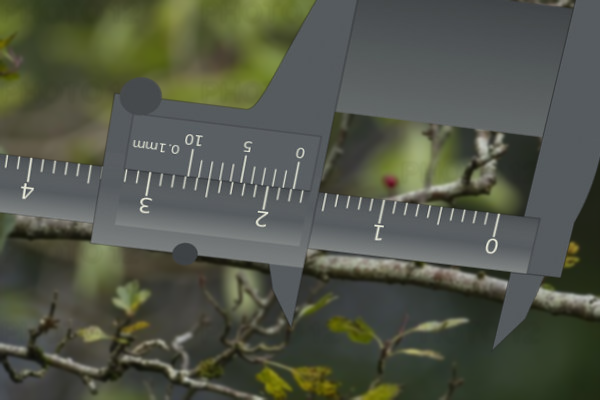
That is **17.8** mm
